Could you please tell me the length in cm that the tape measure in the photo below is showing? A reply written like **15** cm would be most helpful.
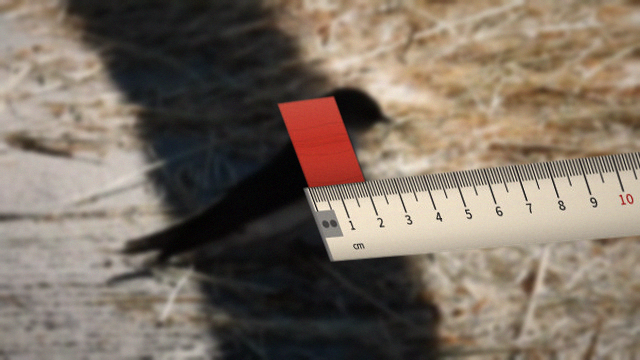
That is **2** cm
